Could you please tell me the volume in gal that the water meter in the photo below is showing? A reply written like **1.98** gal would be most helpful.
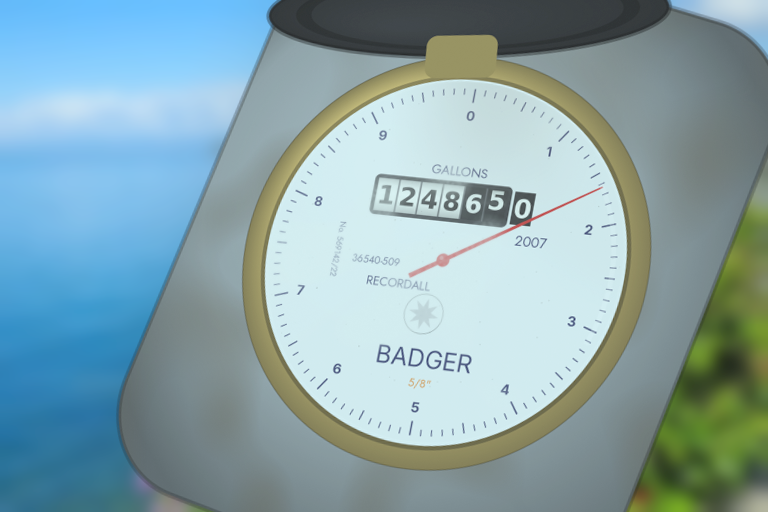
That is **1248651.6** gal
